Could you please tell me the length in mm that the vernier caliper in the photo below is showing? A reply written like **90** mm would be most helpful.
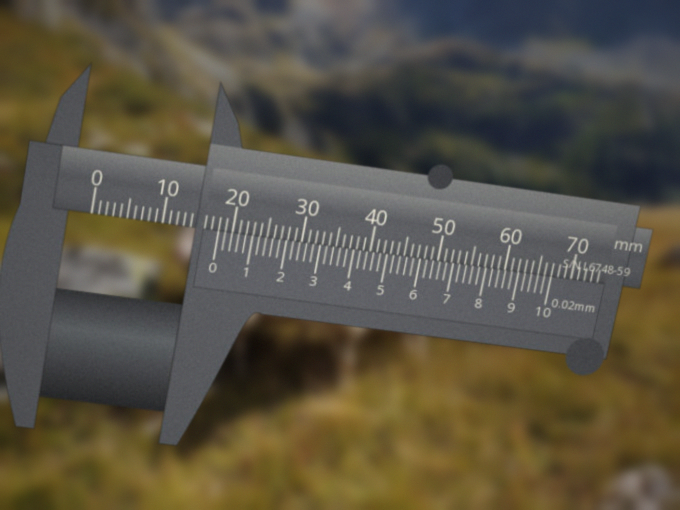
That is **18.0** mm
